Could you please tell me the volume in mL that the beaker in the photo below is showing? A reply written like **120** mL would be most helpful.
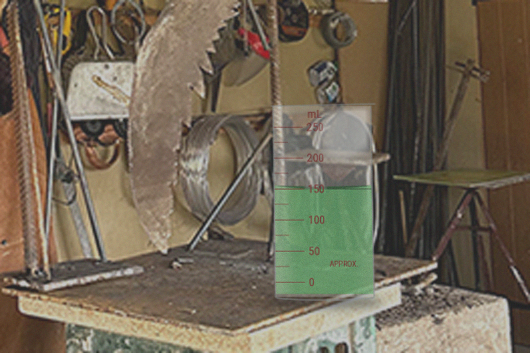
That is **150** mL
